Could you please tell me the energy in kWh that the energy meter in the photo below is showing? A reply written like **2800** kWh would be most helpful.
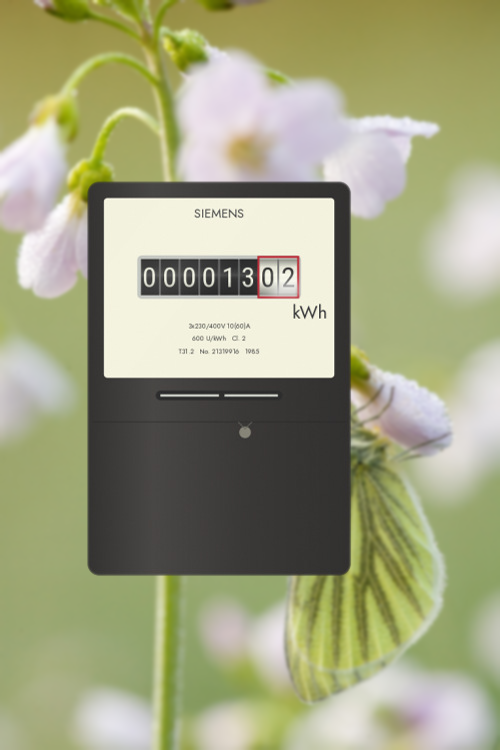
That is **13.02** kWh
